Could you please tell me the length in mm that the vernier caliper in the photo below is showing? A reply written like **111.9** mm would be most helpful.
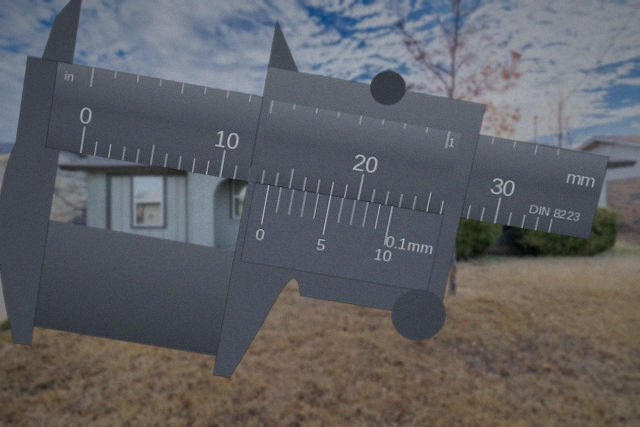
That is **13.5** mm
